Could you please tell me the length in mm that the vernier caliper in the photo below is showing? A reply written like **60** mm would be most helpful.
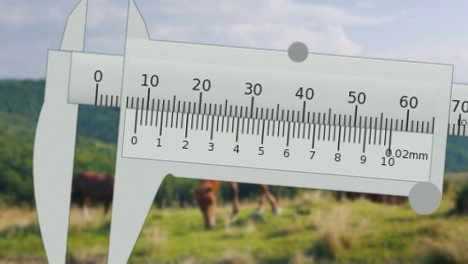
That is **8.0** mm
